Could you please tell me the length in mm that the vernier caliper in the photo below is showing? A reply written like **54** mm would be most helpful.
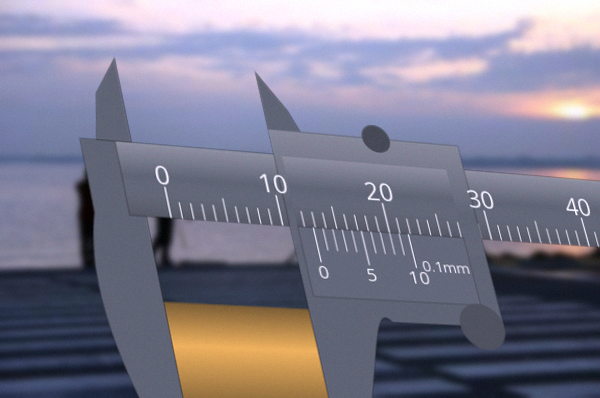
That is **12.8** mm
